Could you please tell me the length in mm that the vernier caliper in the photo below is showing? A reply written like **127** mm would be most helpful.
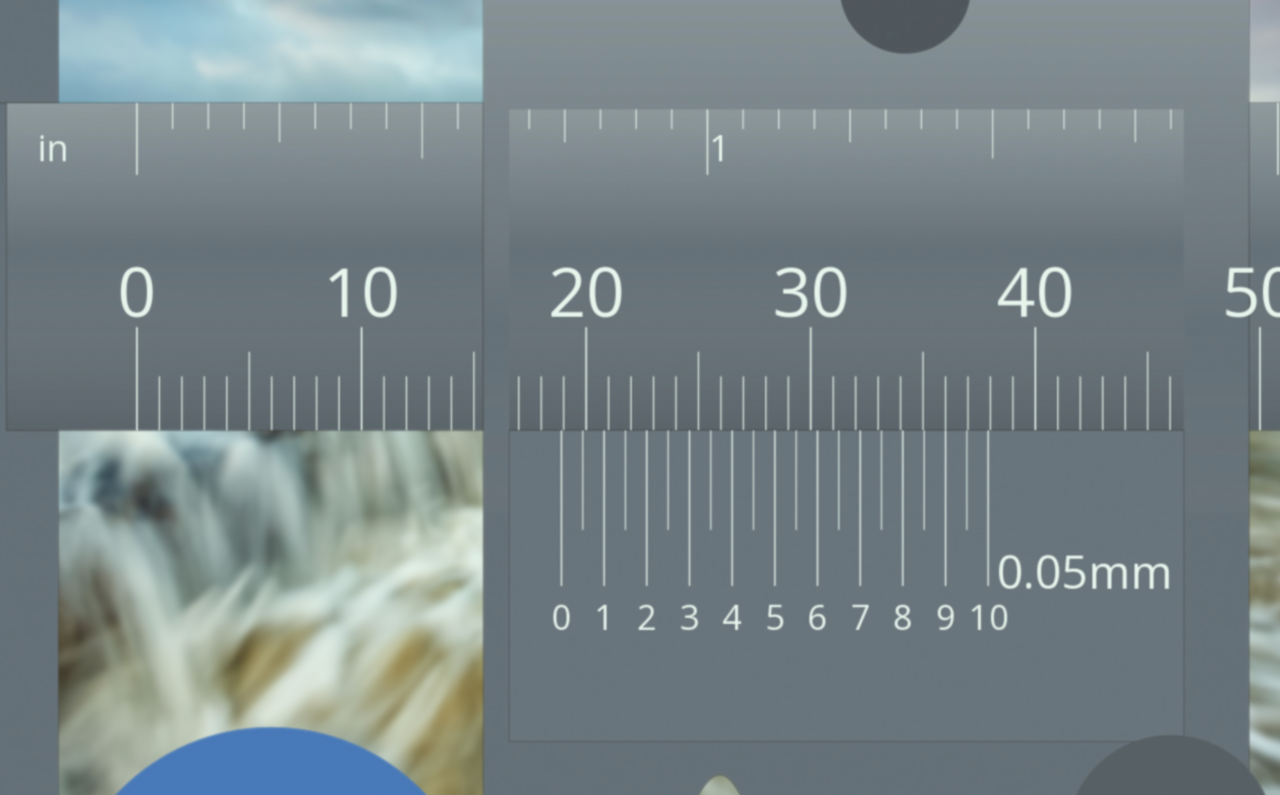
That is **18.9** mm
